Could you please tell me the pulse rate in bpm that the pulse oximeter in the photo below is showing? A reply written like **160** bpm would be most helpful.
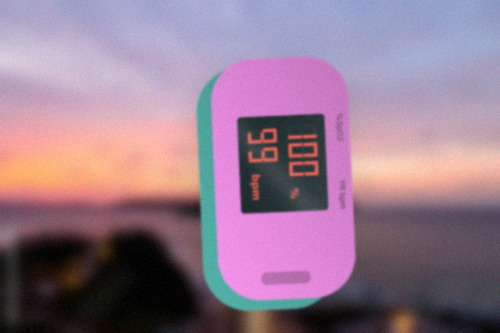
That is **99** bpm
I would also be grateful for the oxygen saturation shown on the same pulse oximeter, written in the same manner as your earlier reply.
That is **100** %
